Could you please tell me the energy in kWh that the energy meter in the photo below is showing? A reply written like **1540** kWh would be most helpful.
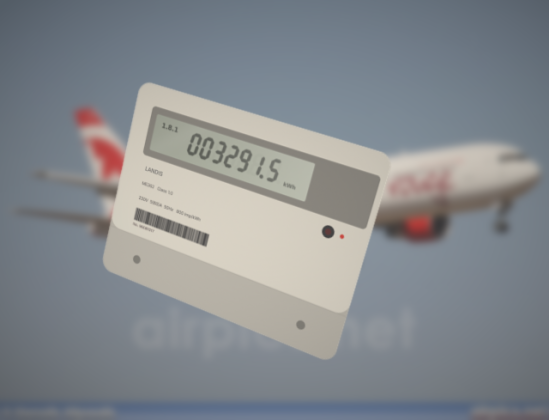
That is **3291.5** kWh
